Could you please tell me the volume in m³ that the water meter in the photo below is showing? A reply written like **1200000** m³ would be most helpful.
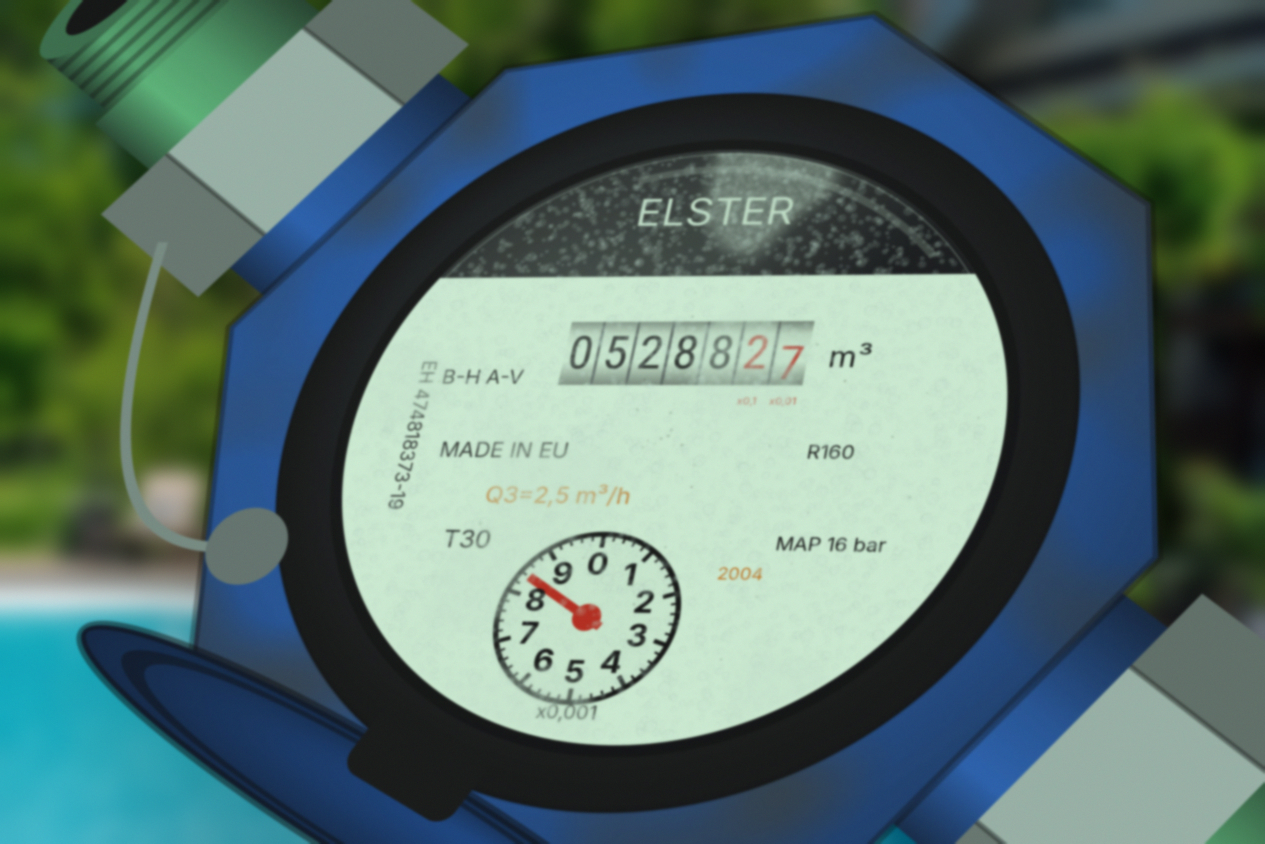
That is **5288.268** m³
